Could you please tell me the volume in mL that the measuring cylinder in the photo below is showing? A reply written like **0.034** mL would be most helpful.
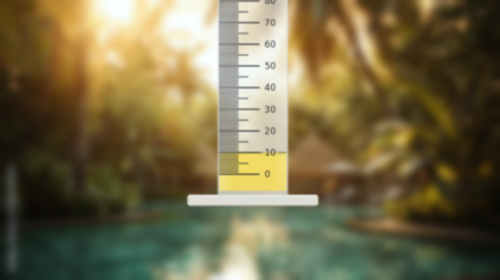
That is **10** mL
